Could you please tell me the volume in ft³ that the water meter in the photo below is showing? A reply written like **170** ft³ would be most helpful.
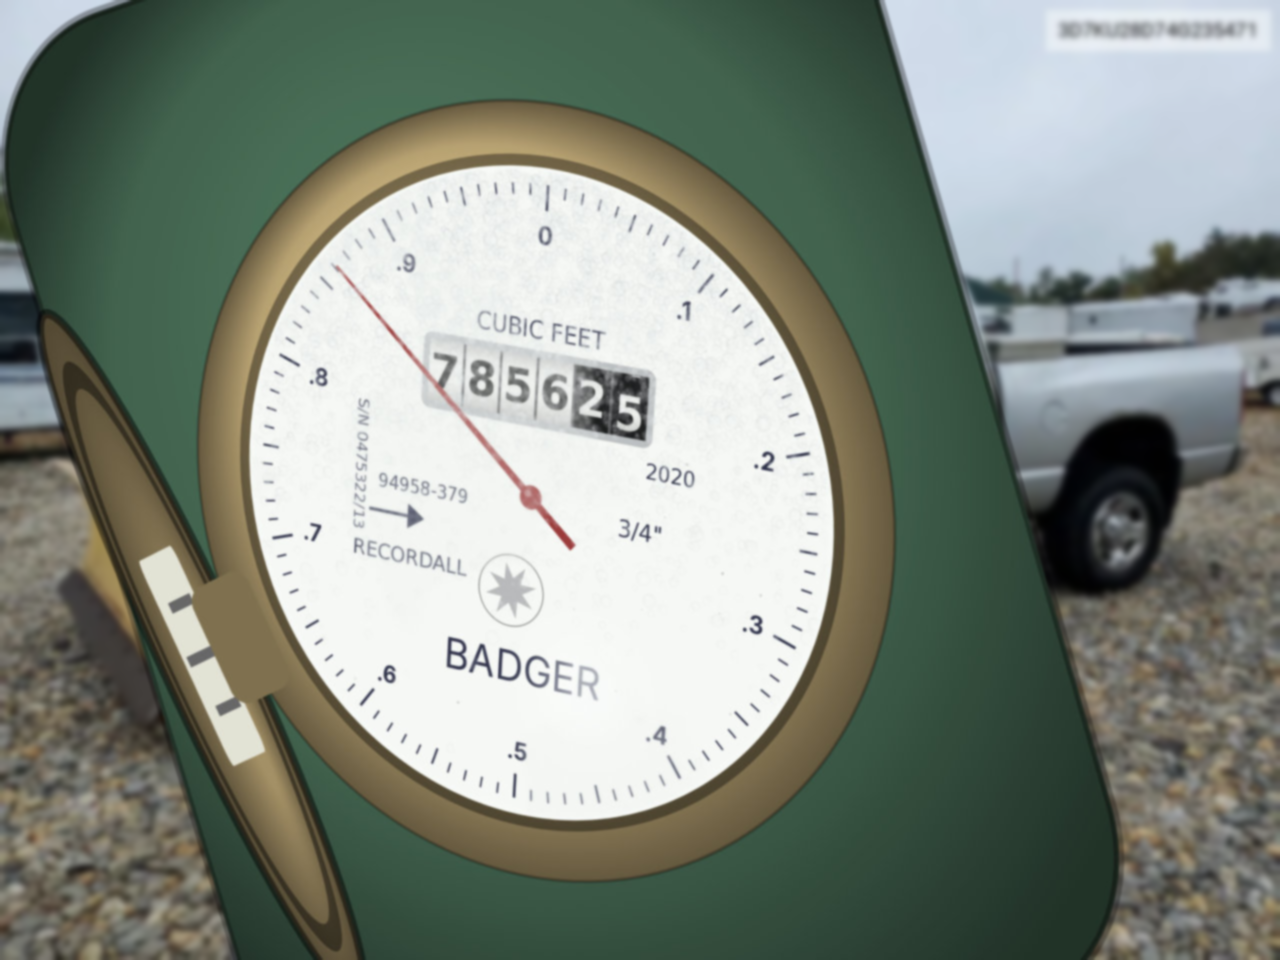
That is **785624.86** ft³
